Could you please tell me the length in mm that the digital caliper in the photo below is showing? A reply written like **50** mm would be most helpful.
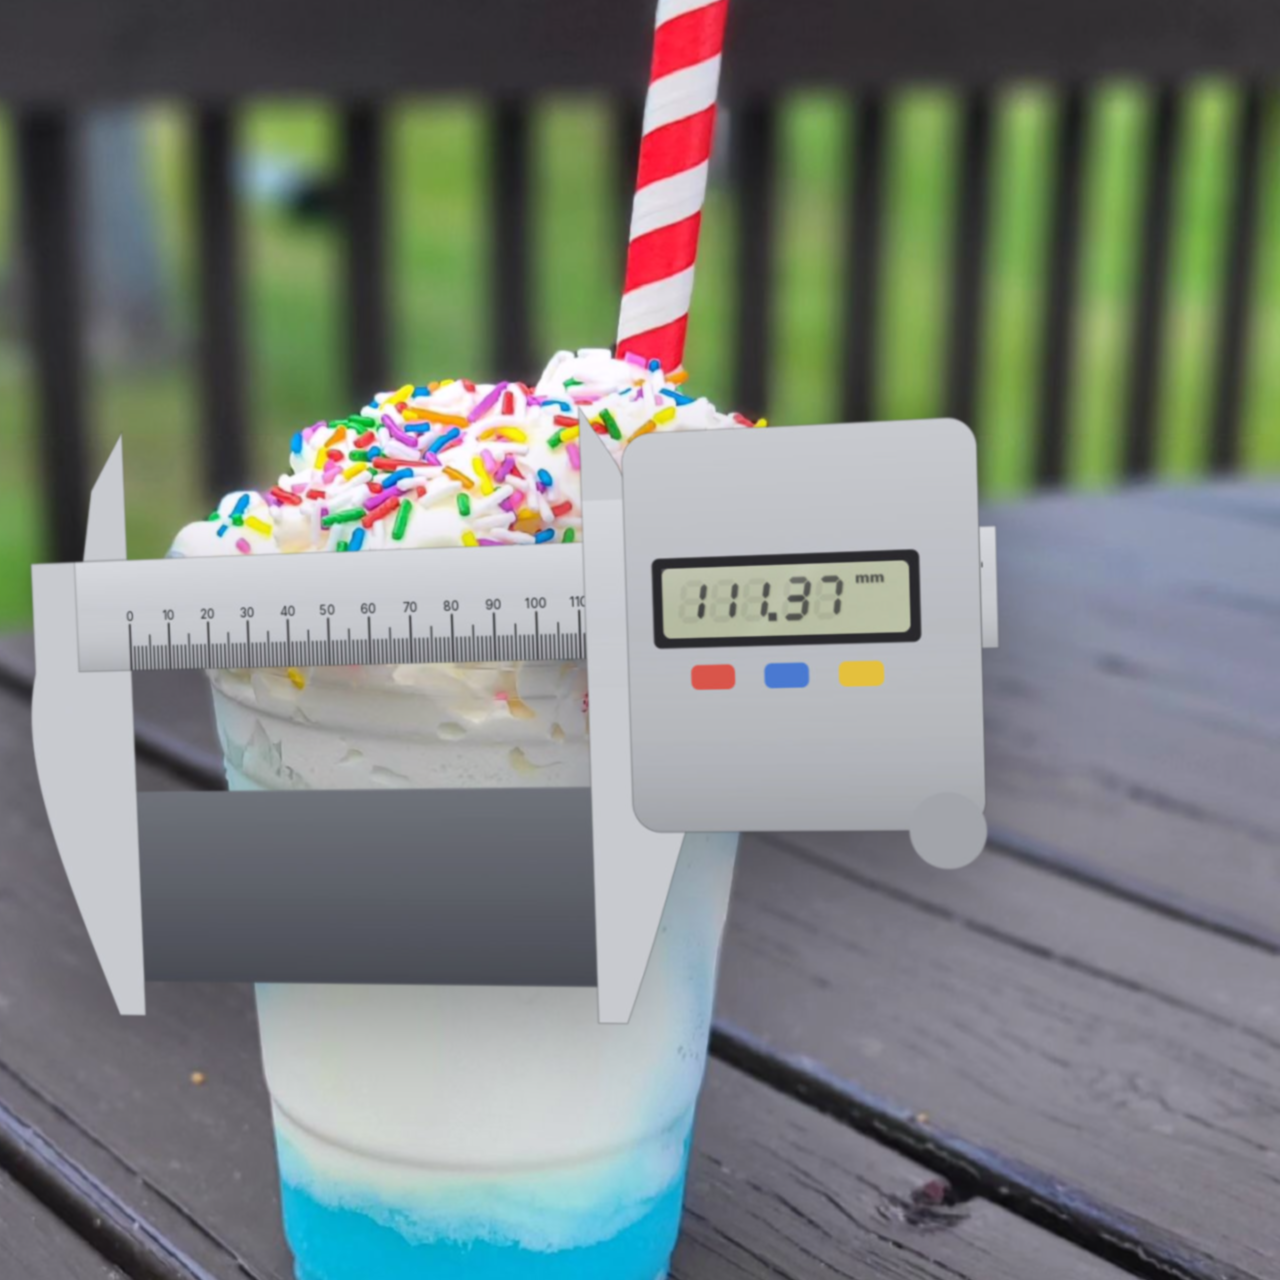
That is **111.37** mm
